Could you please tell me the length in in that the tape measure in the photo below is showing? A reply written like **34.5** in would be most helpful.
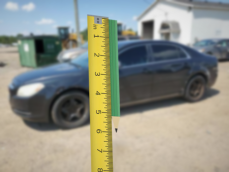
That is **6** in
